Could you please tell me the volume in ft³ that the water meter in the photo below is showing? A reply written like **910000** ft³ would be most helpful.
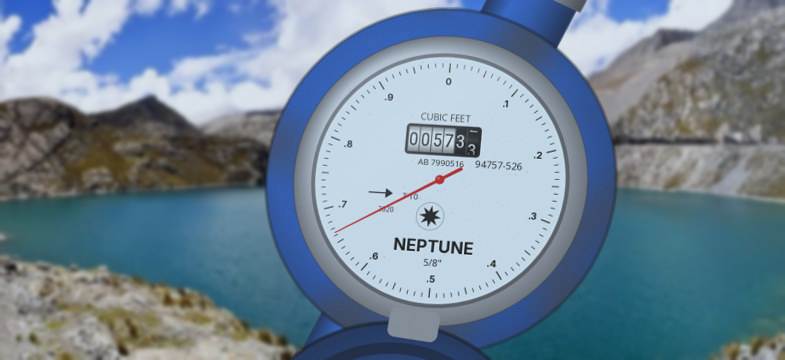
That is **5732.66** ft³
